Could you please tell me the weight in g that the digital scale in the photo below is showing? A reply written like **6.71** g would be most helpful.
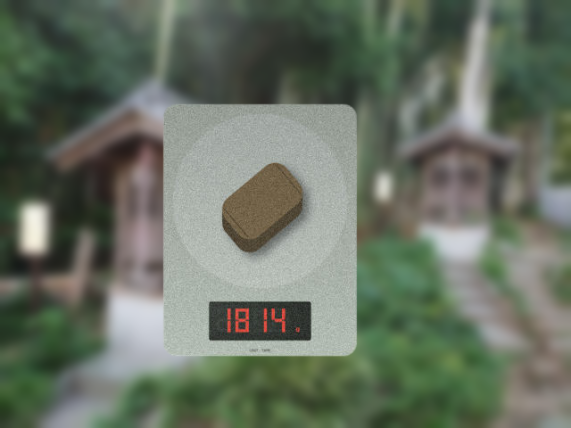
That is **1814** g
